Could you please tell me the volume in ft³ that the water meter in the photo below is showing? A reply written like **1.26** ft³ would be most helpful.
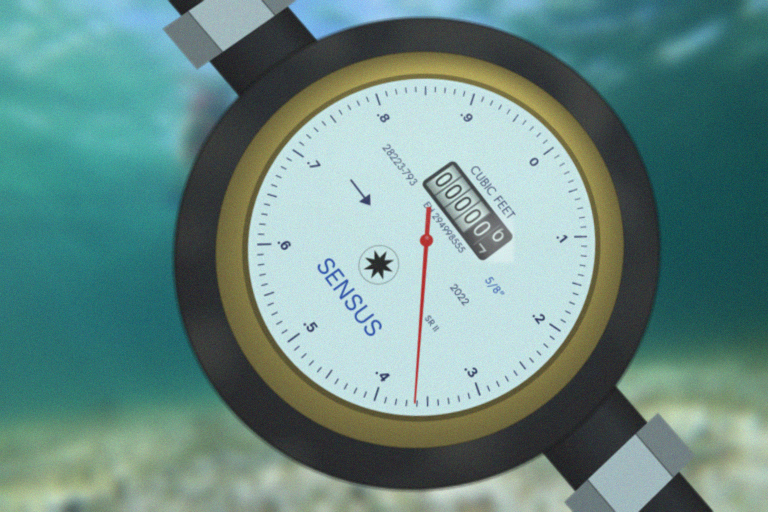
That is **6.36** ft³
